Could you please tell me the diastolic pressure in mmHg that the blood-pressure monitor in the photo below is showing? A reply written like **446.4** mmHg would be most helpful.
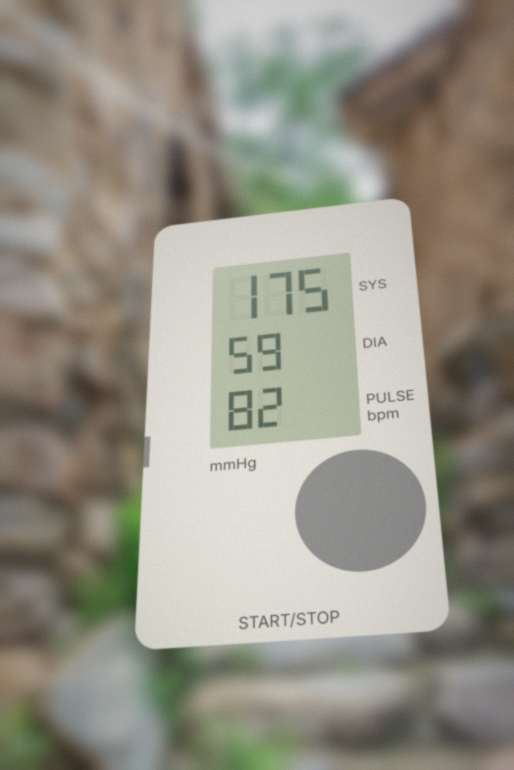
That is **59** mmHg
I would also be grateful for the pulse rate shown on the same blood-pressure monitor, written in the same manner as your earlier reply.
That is **82** bpm
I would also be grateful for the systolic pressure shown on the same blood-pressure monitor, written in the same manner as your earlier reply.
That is **175** mmHg
